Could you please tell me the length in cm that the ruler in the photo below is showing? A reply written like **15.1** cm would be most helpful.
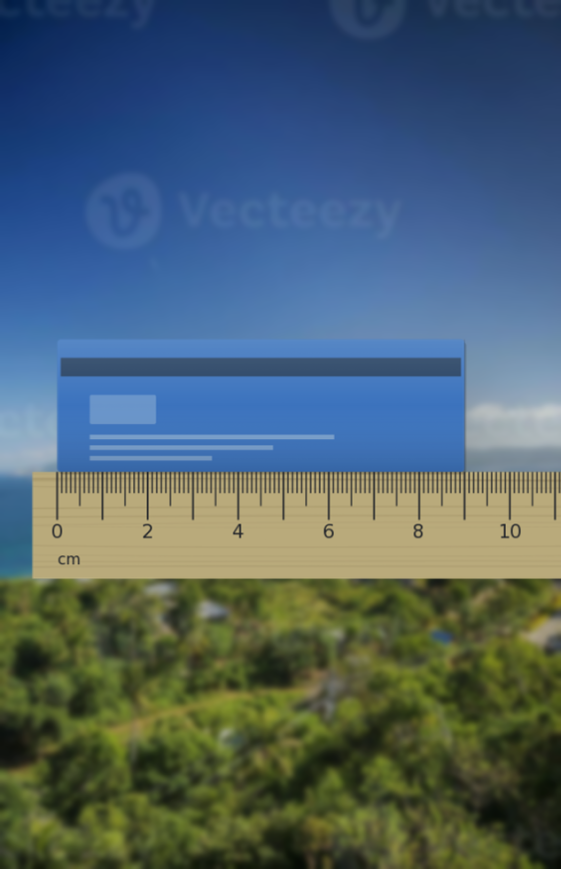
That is **9** cm
